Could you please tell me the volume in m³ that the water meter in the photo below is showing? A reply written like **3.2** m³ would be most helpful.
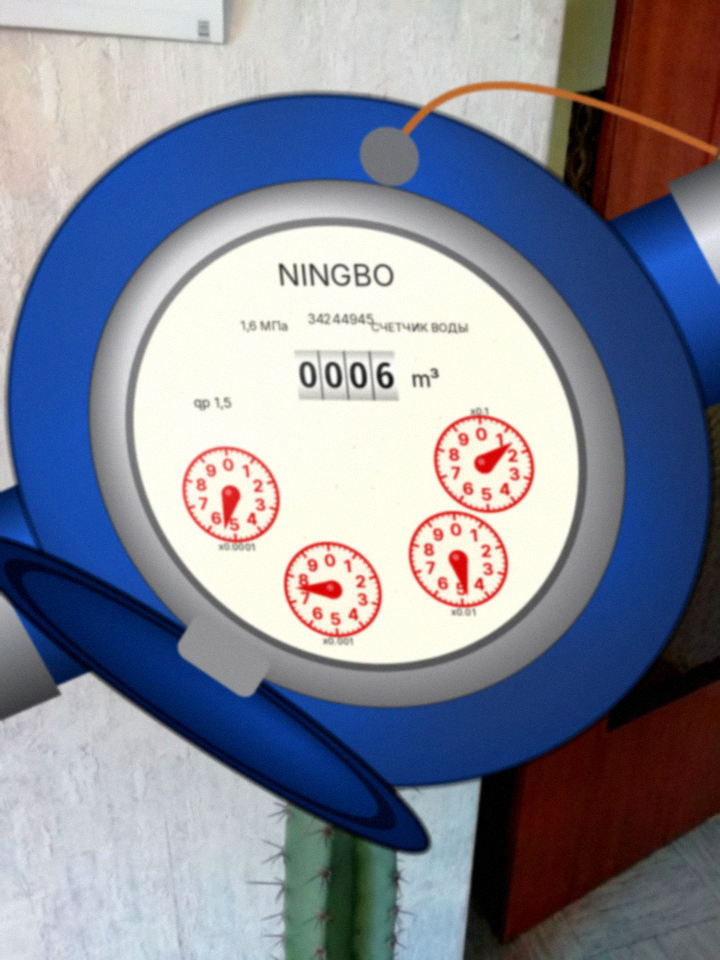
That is **6.1475** m³
